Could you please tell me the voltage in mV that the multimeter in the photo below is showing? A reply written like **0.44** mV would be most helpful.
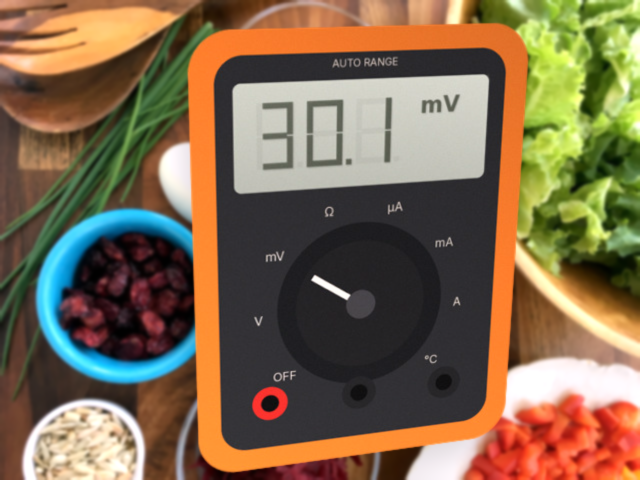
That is **30.1** mV
